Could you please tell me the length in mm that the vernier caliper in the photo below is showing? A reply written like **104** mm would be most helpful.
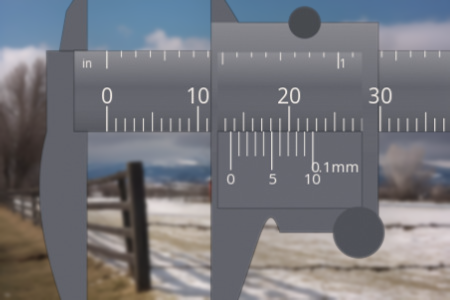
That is **13.6** mm
